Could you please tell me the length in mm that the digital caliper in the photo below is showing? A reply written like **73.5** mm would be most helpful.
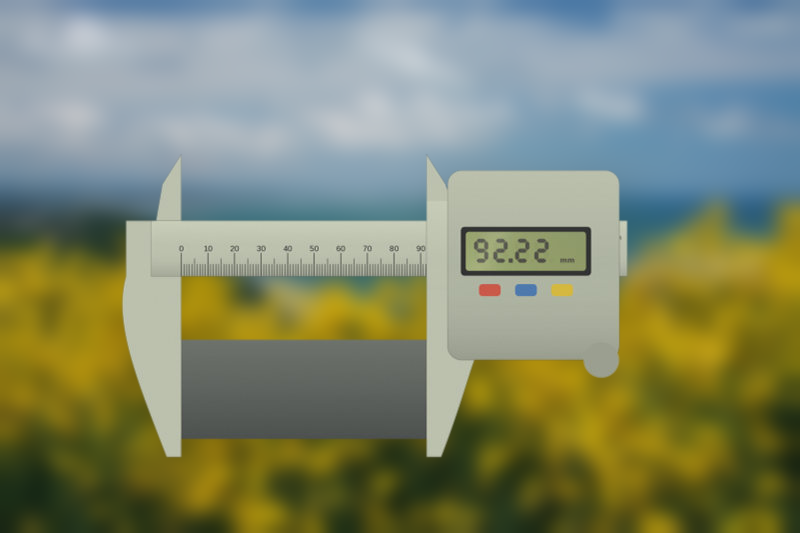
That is **92.22** mm
